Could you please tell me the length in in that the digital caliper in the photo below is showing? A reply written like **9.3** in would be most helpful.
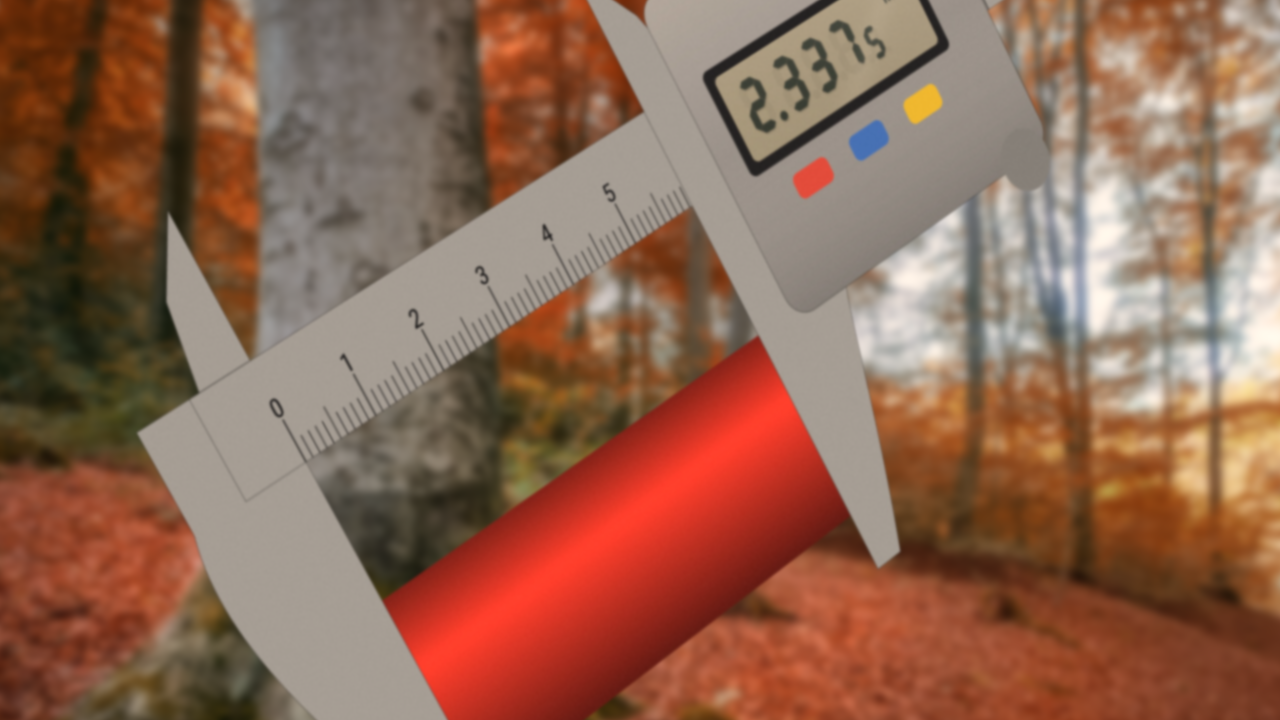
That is **2.3375** in
